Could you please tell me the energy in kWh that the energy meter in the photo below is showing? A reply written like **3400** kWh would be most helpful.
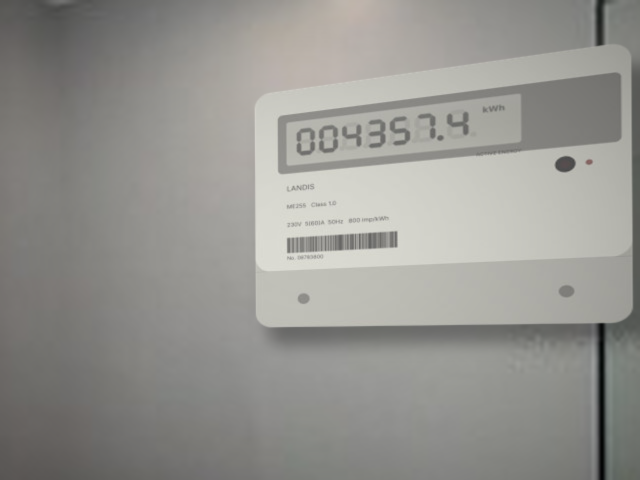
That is **4357.4** kWh
